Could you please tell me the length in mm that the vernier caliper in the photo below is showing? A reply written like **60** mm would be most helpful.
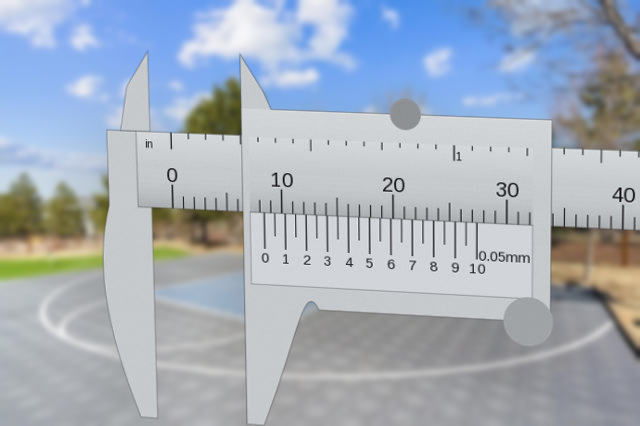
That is **8.4** mm
